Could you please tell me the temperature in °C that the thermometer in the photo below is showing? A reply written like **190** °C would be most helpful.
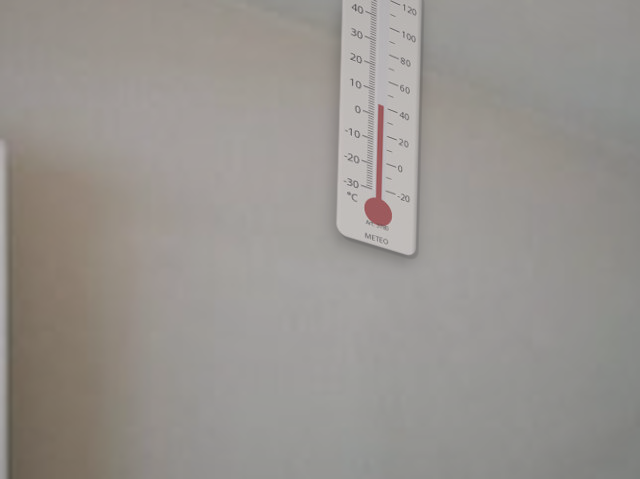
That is **5** °C
